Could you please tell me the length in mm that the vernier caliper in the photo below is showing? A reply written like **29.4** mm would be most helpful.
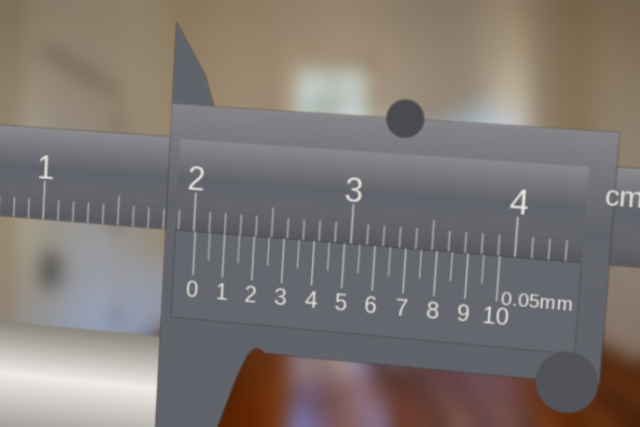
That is **20.1** mm
